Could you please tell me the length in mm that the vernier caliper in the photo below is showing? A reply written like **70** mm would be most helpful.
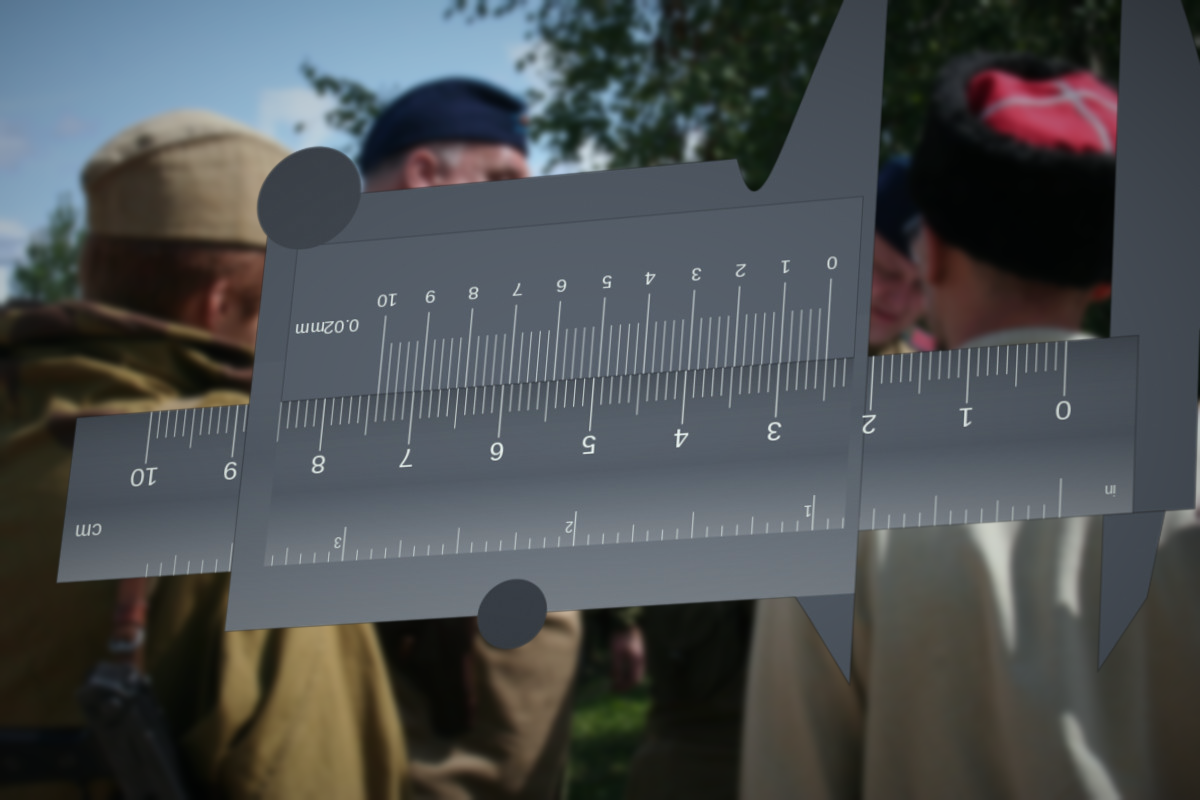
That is **25.0** mm
